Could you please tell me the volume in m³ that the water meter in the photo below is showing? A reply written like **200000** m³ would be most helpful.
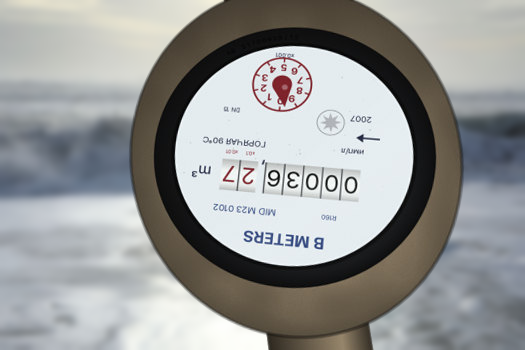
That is **36.269** m³
